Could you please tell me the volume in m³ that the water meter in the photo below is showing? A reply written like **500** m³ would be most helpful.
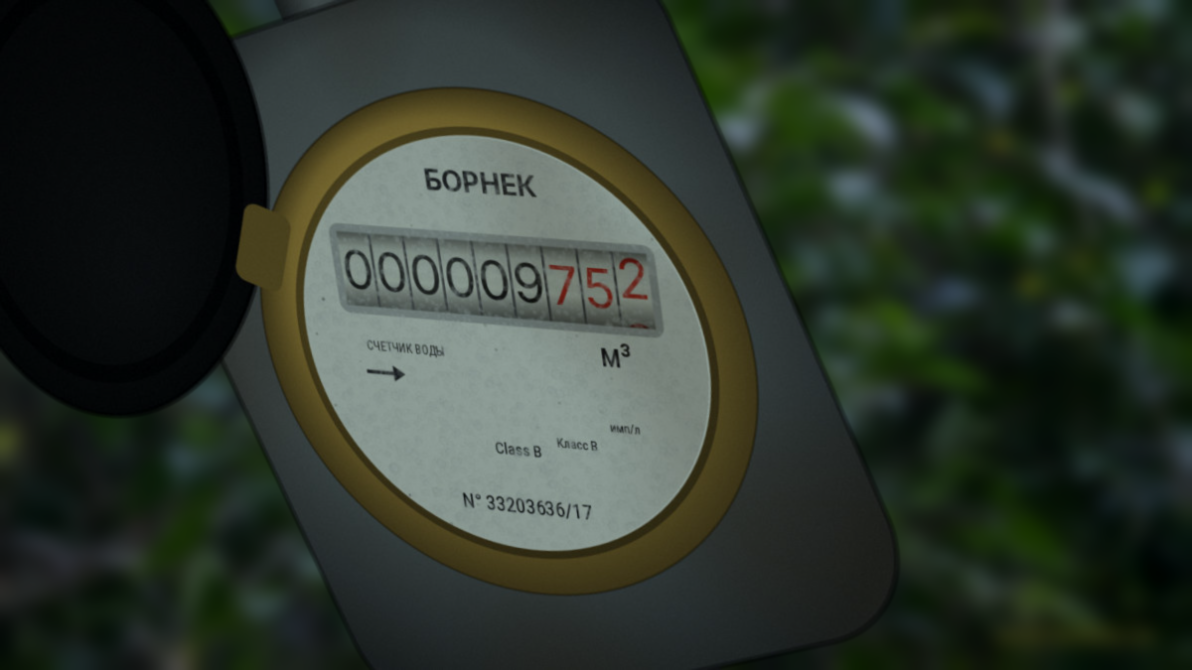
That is **9.752** m³
